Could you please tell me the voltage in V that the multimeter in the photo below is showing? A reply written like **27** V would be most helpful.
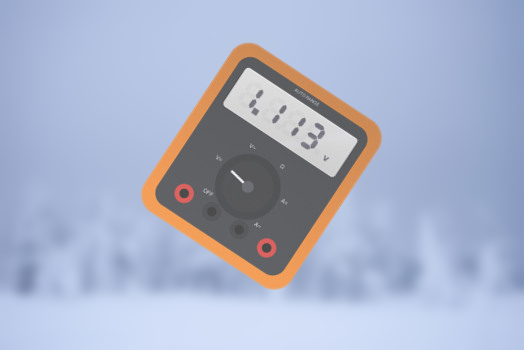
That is **1.113** V
